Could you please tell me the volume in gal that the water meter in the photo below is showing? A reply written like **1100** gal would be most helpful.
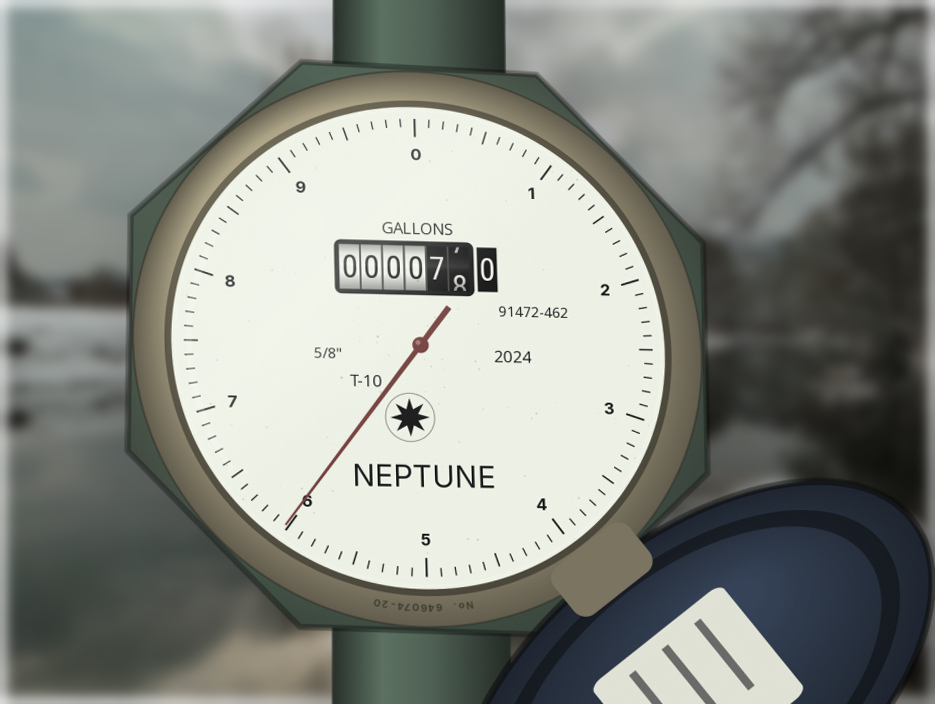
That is **776.0** gal
